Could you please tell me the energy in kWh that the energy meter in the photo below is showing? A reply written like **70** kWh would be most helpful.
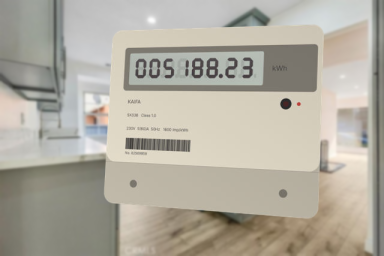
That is **5188.23** kWh
